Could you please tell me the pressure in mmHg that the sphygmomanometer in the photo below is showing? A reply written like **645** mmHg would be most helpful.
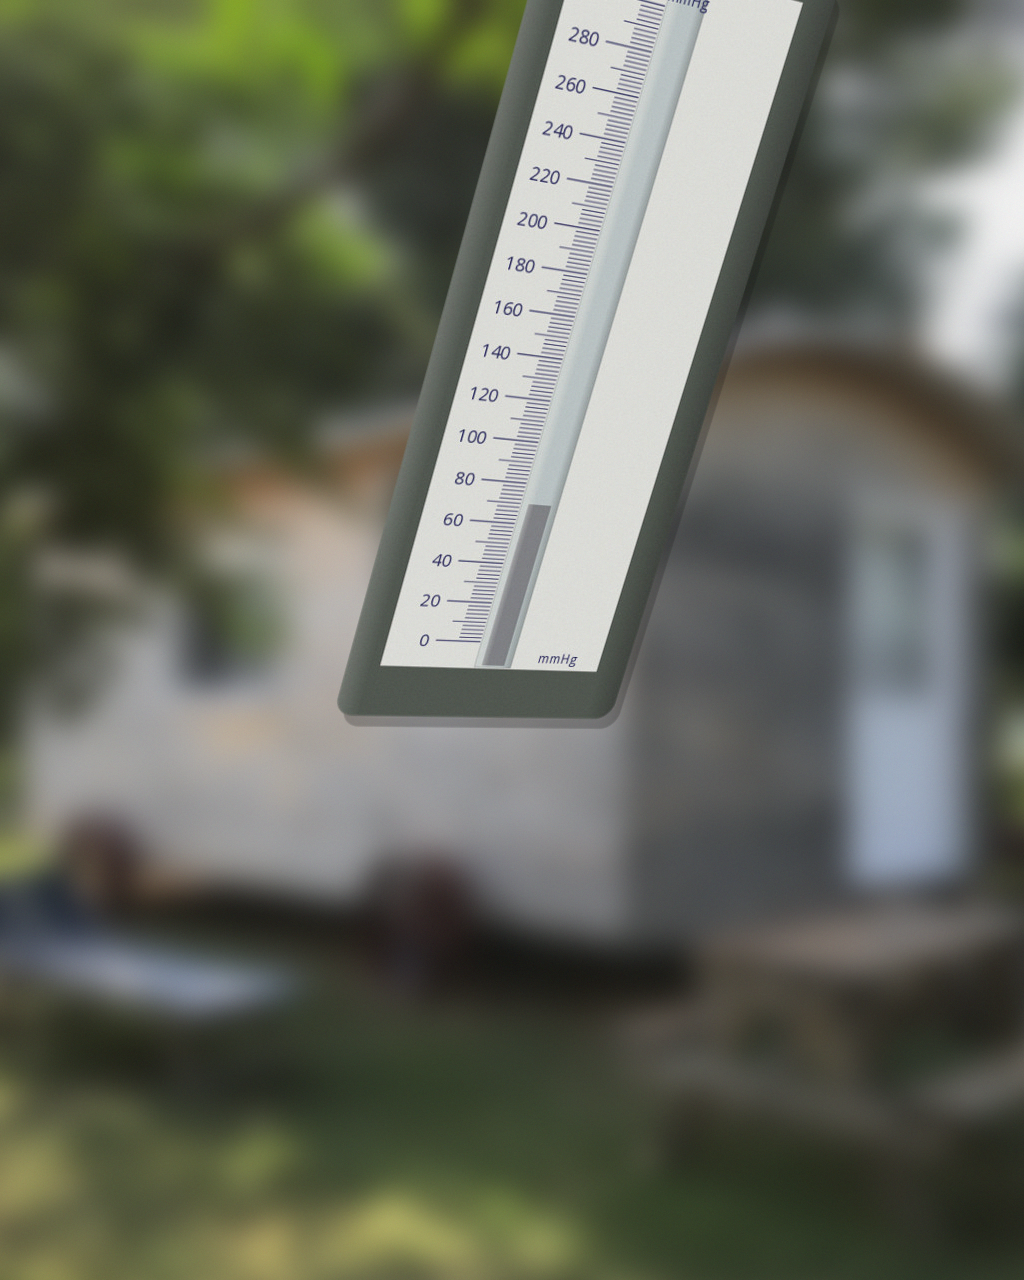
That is **70** mmHg
